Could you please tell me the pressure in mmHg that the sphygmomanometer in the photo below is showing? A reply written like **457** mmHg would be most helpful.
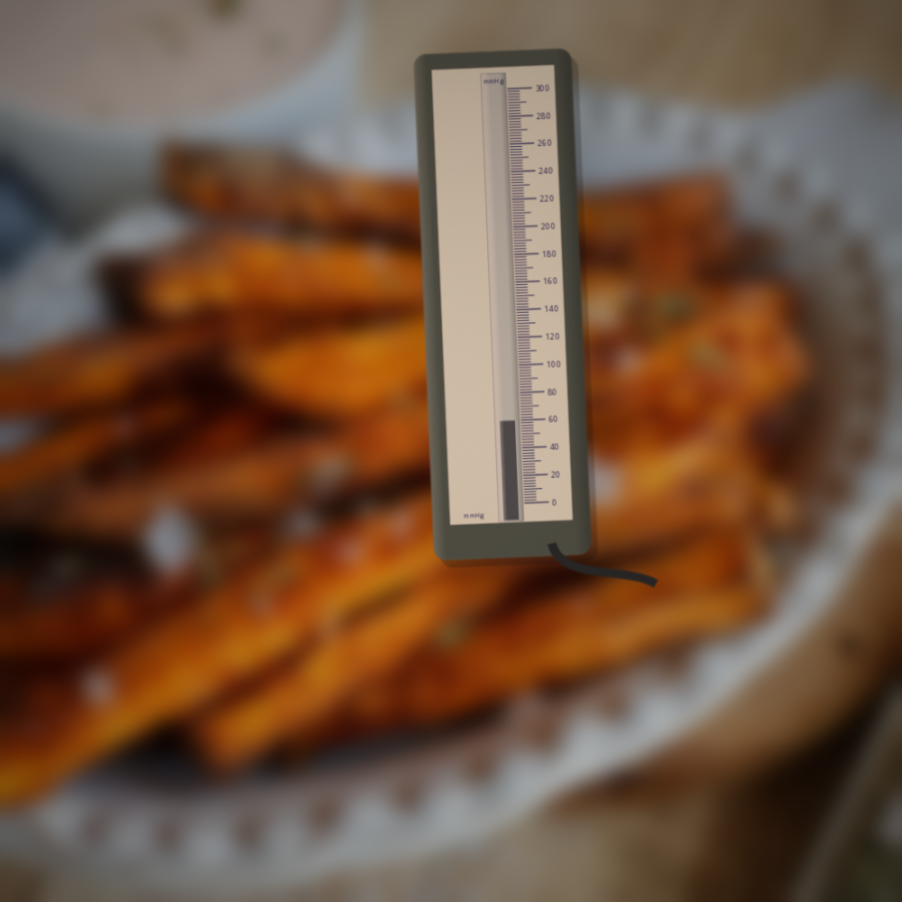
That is **60** mmHg
